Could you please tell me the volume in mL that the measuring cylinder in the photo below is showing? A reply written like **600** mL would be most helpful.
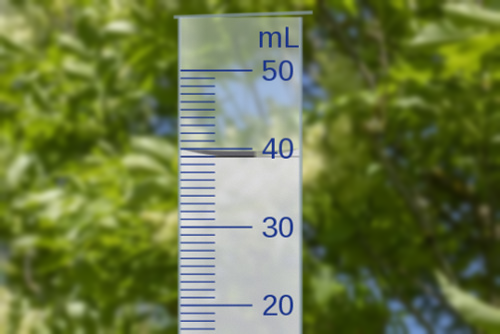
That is **39** mL
